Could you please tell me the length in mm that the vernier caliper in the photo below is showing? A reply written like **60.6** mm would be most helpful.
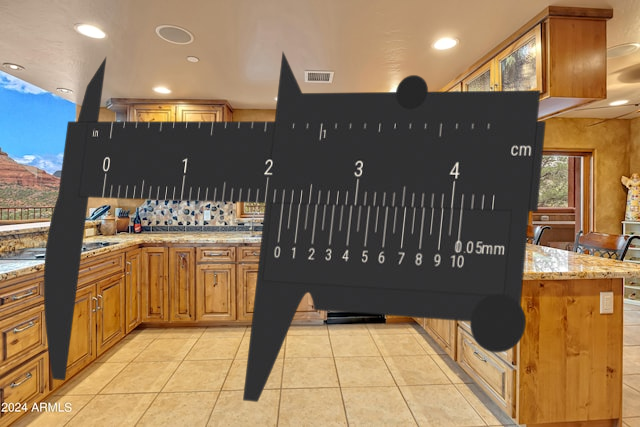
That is **22.0** mm
